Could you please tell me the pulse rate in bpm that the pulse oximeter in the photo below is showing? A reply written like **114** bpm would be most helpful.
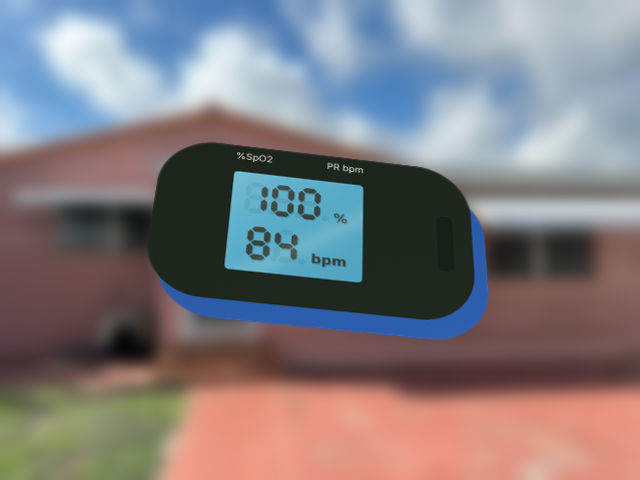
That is **84** bpm
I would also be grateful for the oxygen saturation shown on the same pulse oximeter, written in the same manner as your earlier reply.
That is **100** %
